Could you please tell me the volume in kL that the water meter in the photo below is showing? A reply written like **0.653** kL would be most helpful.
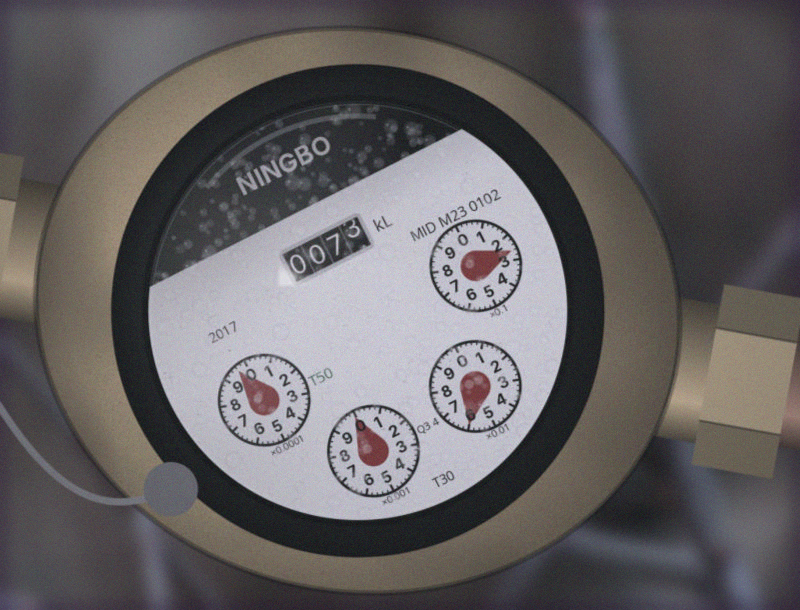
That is **73.2599** kL
